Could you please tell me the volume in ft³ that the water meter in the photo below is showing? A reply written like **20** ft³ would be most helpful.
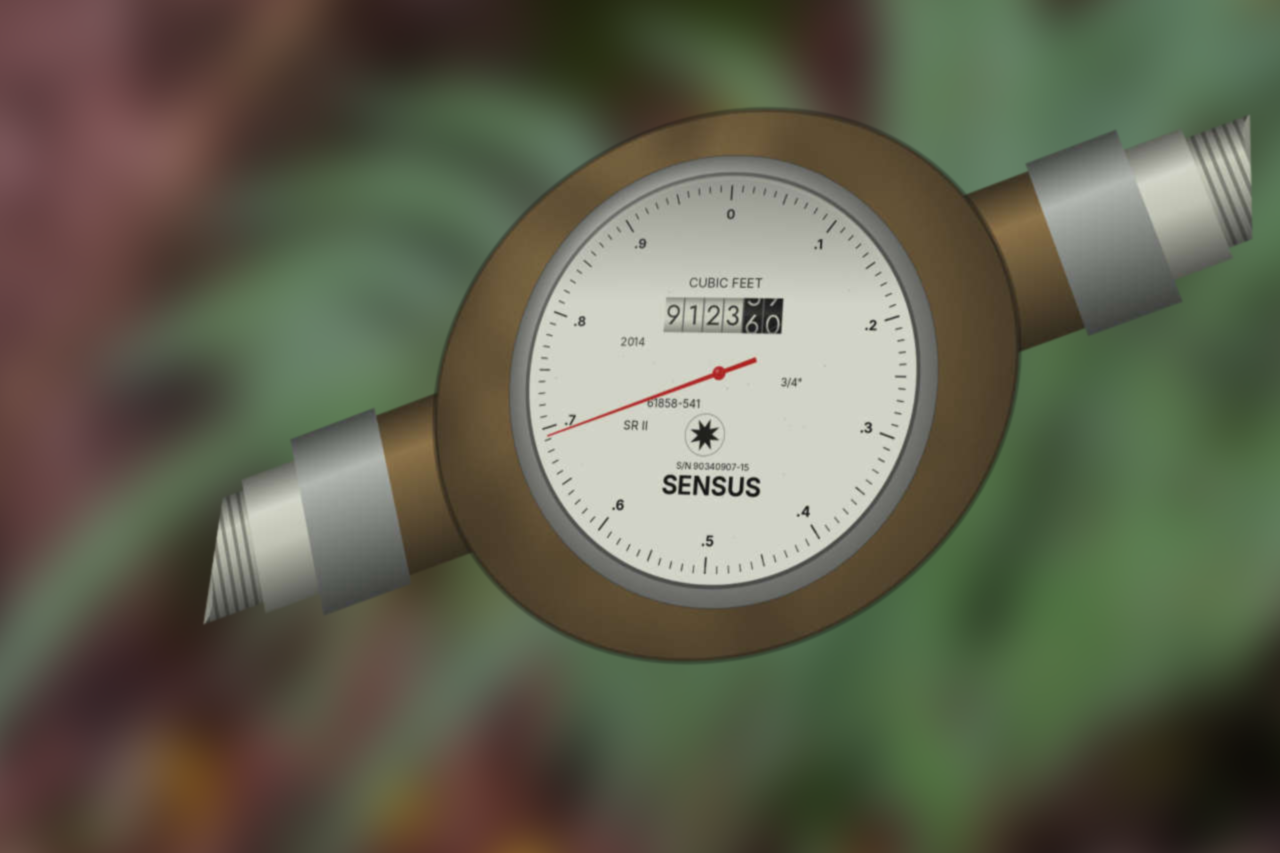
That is **912359.69** ft³
